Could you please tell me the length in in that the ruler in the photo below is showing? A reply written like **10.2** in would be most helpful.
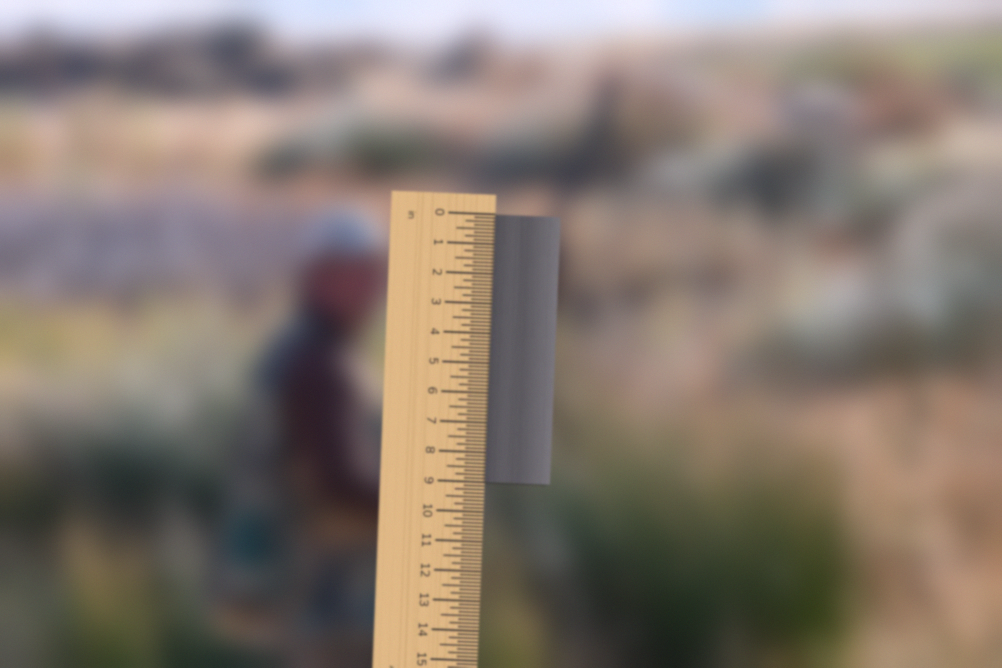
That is **9** in
